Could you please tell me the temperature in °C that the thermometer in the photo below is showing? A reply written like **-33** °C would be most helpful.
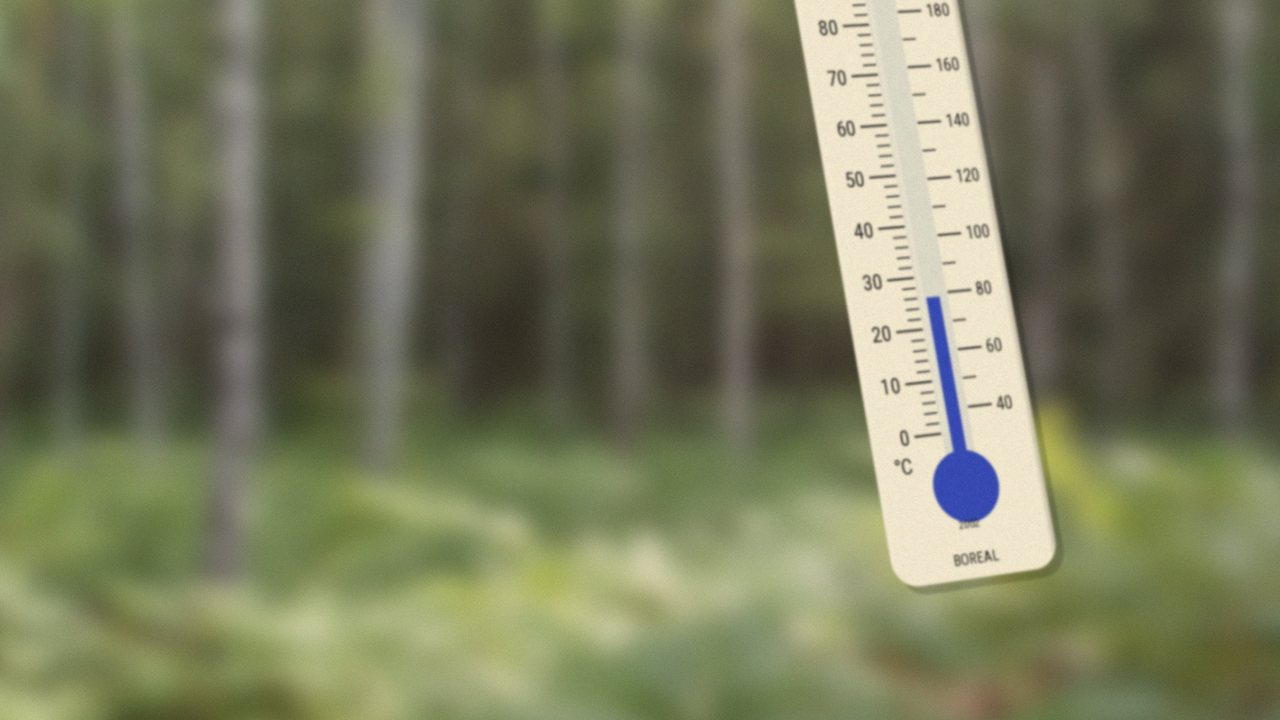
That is **26** °C
